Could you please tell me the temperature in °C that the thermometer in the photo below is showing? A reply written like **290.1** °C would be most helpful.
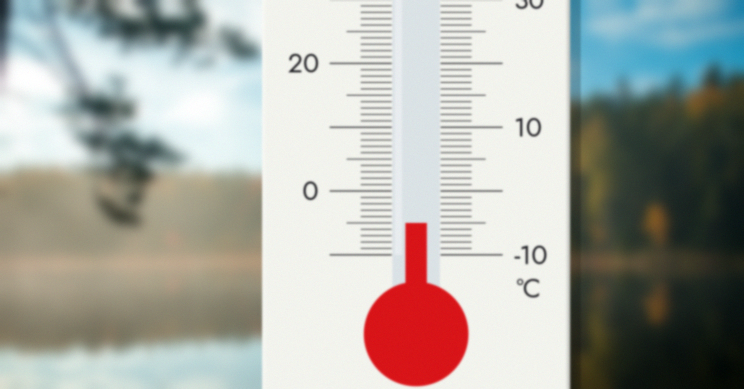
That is **-5** °C
